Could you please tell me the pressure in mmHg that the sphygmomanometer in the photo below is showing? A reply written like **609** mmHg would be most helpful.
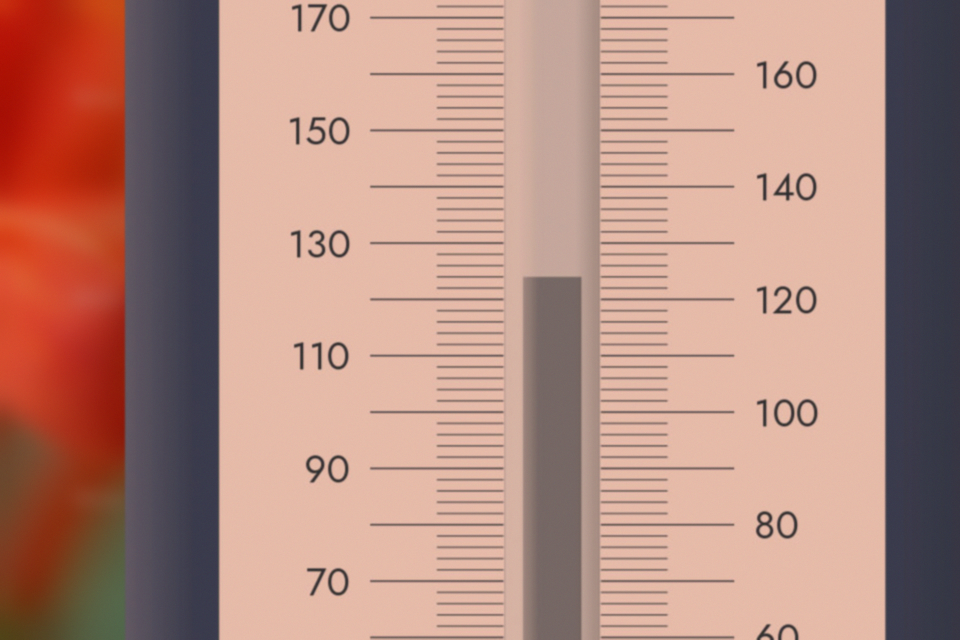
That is **124** mmHg
